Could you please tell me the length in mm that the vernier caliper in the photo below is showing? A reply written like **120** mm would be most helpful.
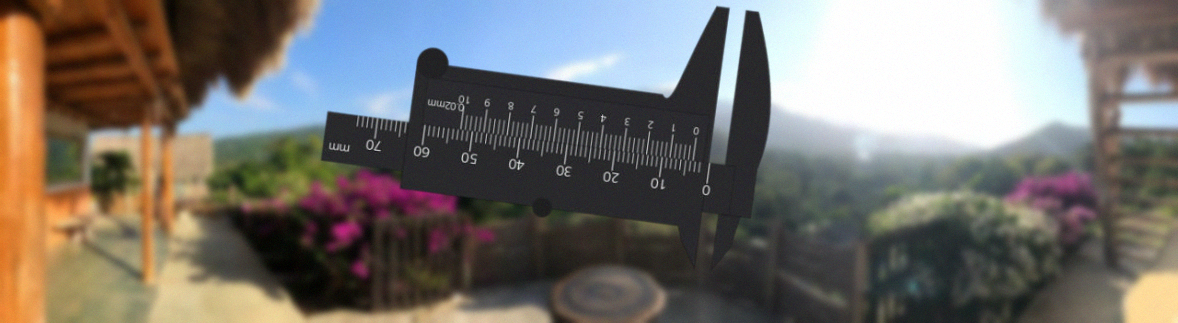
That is **3.5** mm
